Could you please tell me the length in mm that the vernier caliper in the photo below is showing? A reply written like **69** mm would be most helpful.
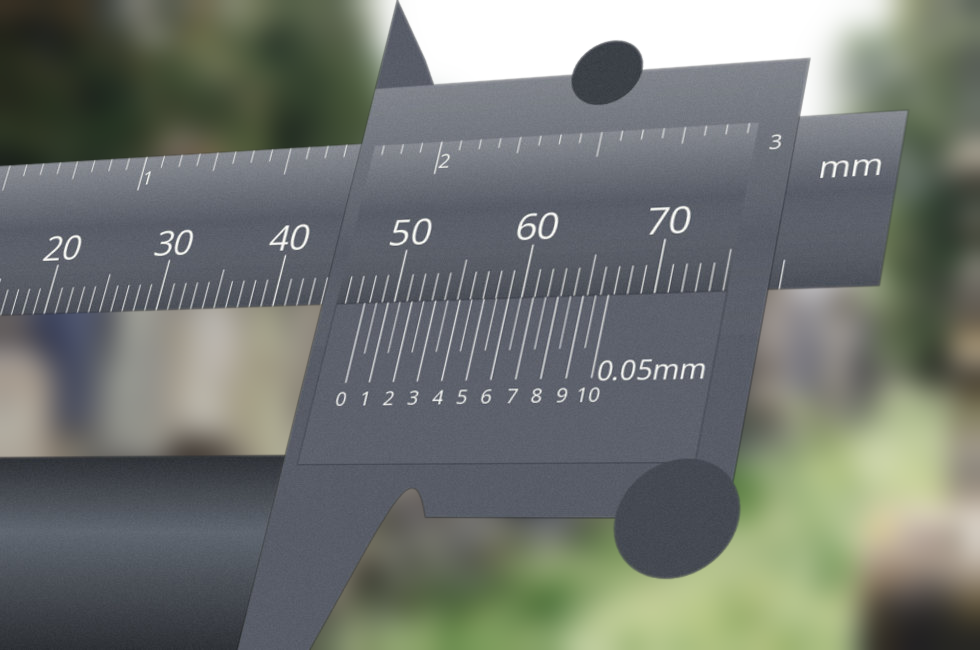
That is **47.6** mm
